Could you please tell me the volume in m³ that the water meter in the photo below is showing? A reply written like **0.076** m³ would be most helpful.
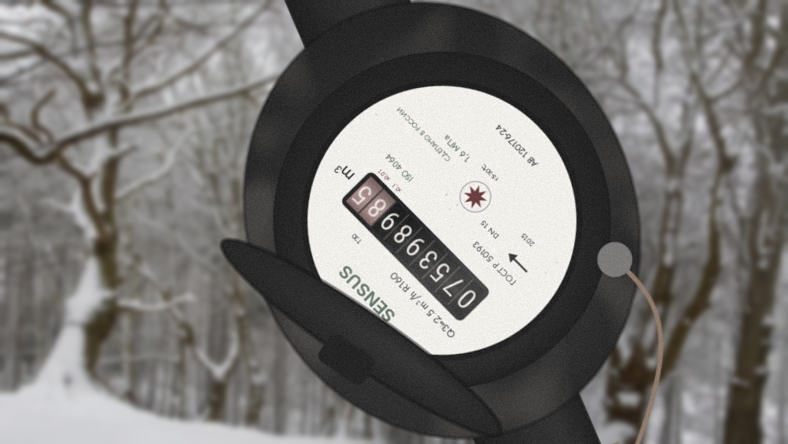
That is **753989.85** m³
